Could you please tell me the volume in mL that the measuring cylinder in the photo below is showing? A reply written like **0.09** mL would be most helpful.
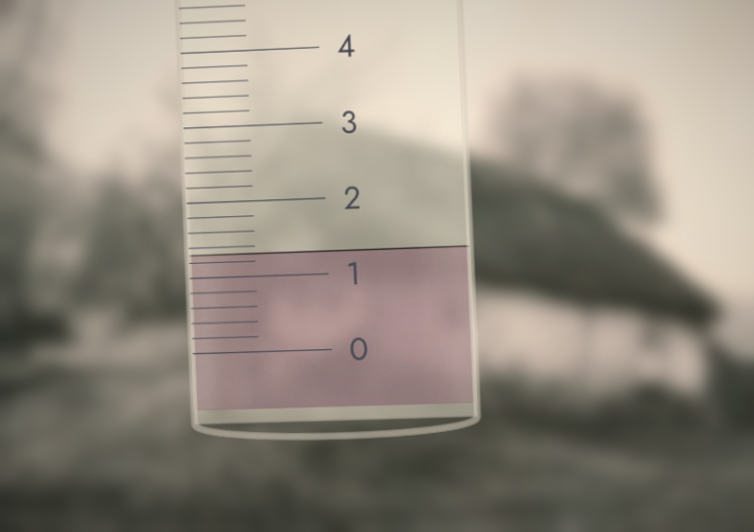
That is **1.3** mL
